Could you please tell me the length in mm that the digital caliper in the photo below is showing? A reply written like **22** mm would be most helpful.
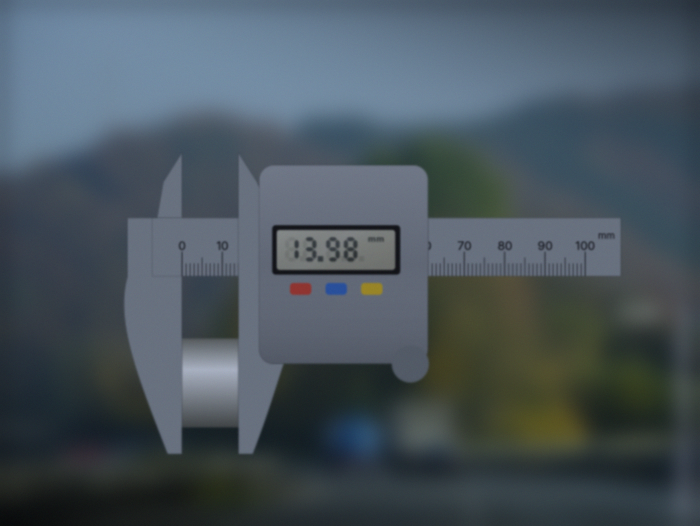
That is **13.98** mm
